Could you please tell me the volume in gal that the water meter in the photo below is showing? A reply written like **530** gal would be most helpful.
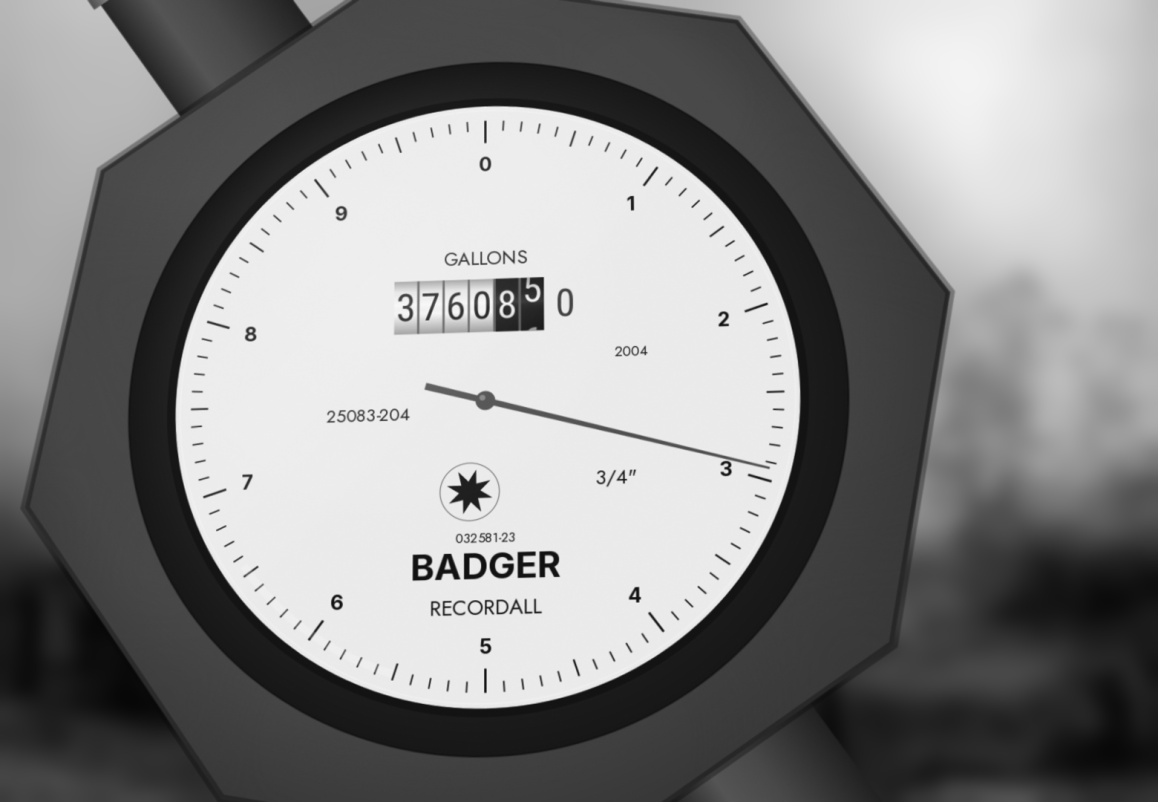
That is **3760852.9** gal
